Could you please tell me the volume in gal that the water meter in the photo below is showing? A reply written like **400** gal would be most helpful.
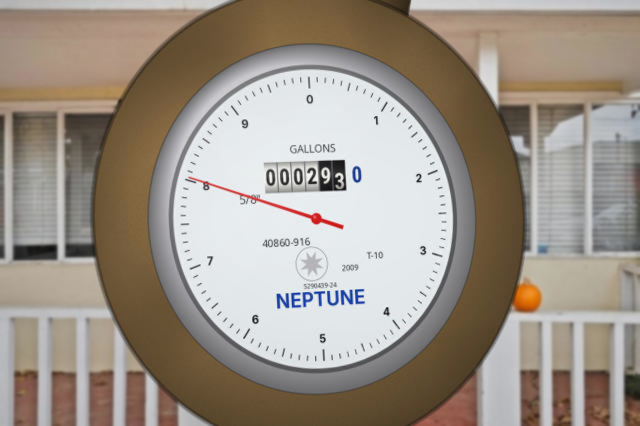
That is **2928.0** gal
